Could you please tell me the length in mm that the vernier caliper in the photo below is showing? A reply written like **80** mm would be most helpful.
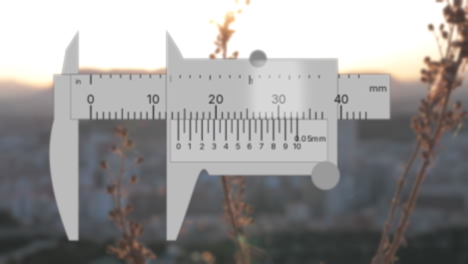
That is **14.0** mm
